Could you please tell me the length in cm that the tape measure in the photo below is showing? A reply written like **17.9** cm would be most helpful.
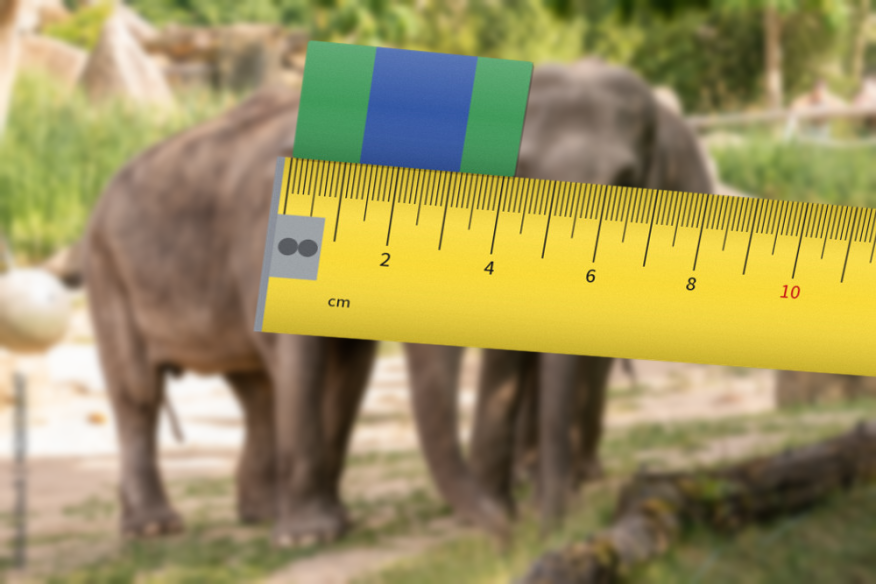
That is **4.2** cm
